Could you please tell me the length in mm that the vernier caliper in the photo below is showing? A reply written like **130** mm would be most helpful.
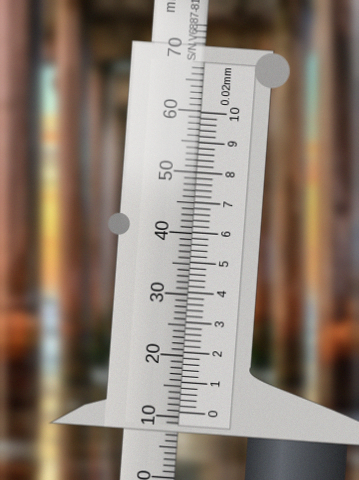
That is **10.8** mm
